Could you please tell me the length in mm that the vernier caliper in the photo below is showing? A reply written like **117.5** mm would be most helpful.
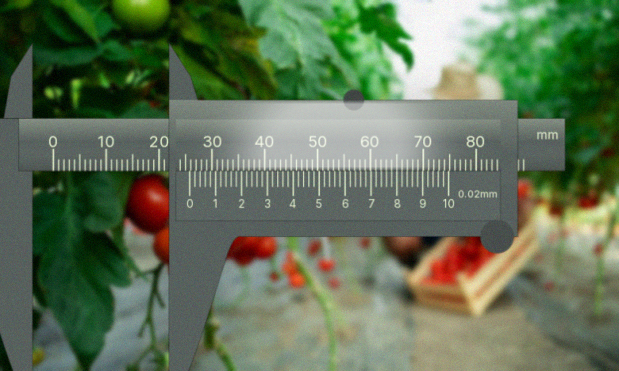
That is **25.8** mm
